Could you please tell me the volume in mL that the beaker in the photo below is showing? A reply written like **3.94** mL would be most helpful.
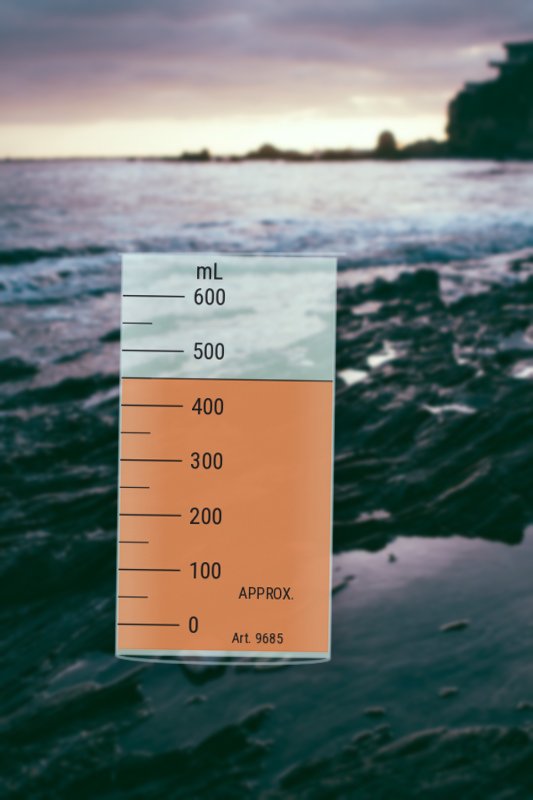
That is **450** mL
